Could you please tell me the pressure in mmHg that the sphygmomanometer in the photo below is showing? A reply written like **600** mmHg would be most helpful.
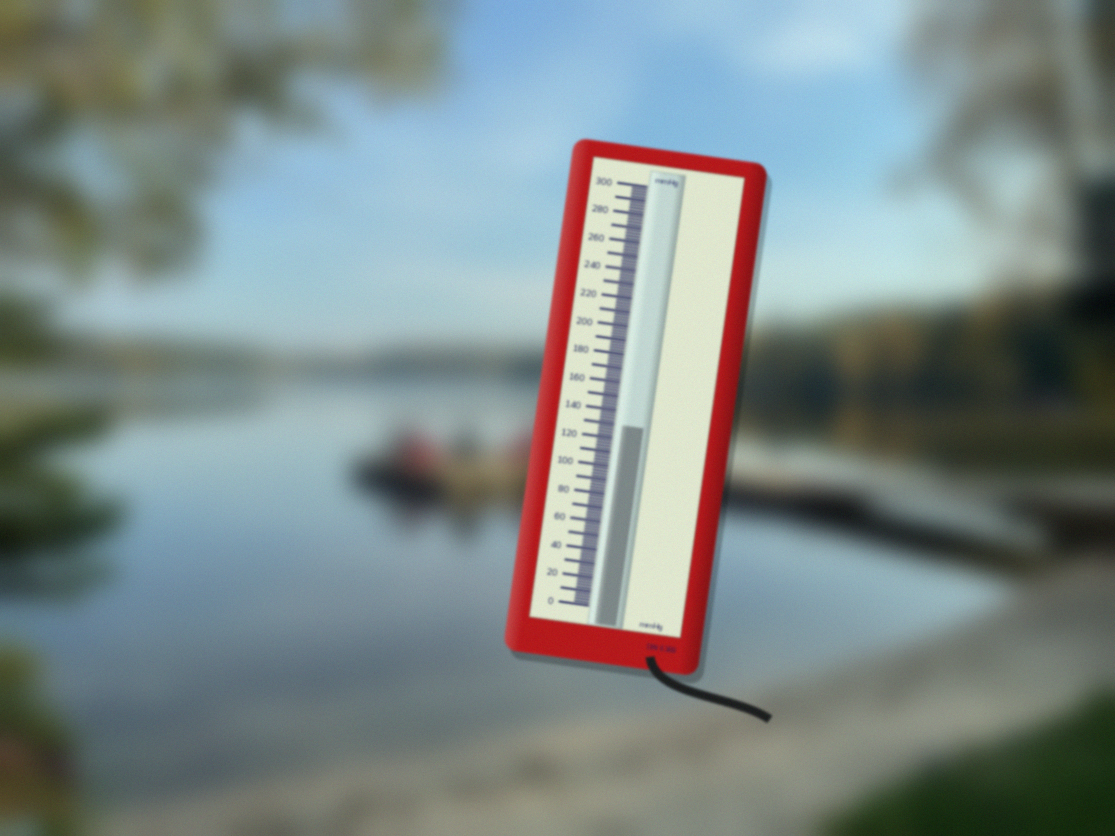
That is **130** mmHg
